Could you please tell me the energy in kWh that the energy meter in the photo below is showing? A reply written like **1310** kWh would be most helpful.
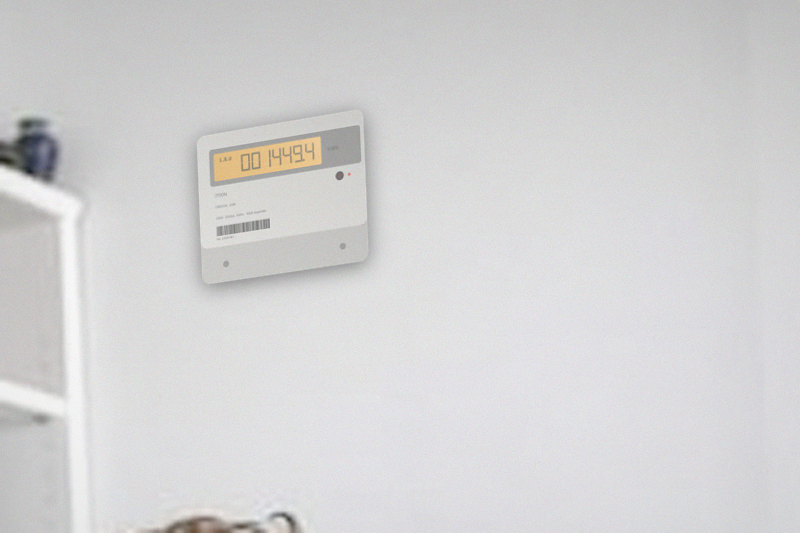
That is **1449.4** kWh
